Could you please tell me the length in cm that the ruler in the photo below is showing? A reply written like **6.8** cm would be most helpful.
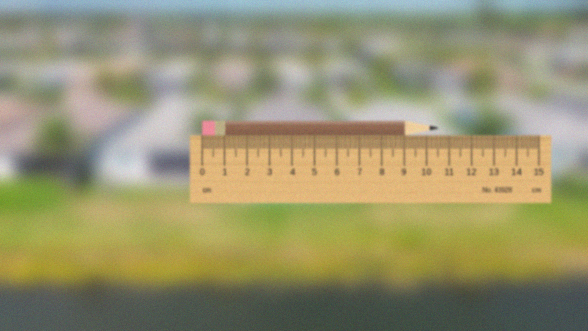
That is **10.5** cm
